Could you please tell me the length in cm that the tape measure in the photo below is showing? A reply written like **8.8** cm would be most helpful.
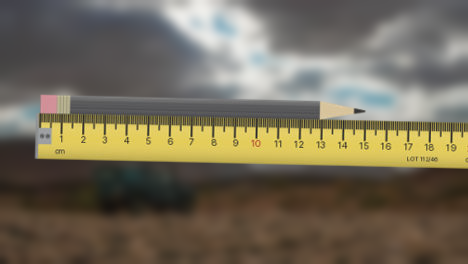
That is **15** cm
